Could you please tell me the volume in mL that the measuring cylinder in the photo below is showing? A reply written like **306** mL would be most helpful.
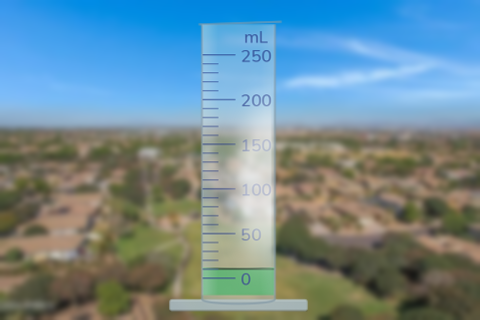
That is **10** mL
